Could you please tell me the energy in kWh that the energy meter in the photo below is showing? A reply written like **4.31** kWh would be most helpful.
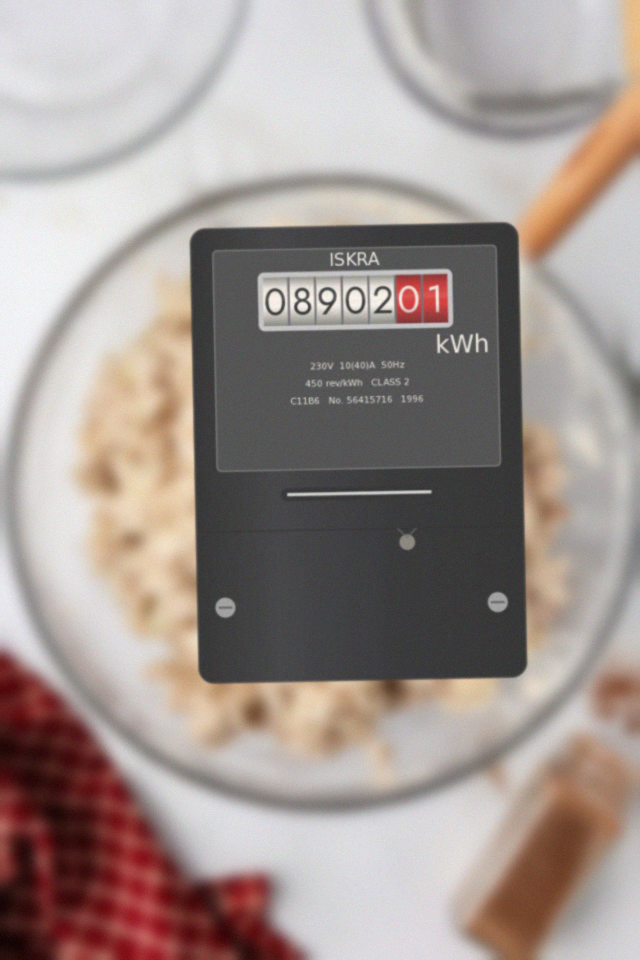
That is **8902.01** kWh
